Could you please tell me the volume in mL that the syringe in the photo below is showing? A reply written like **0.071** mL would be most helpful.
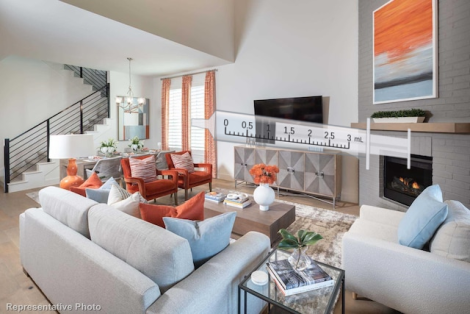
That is **0.7** mL
